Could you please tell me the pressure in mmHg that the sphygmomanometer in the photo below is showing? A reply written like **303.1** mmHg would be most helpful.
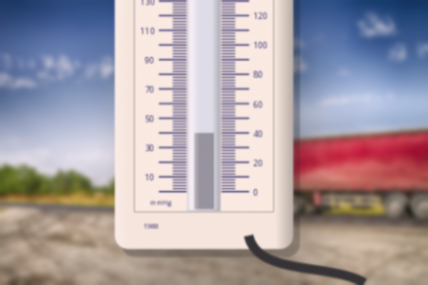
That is **40** mmHg
